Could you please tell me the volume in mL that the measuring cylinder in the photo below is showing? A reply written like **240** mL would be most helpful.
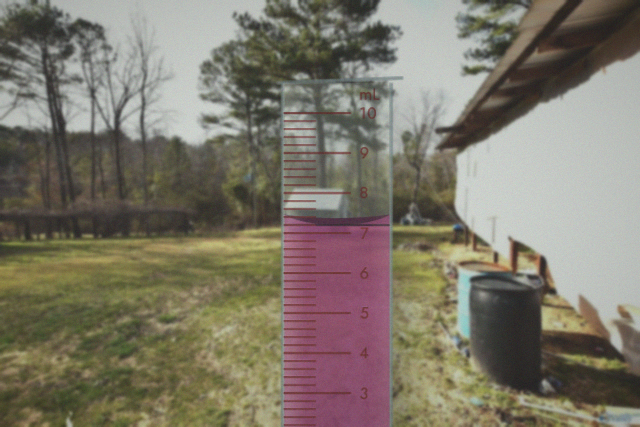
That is **7.2** mL
